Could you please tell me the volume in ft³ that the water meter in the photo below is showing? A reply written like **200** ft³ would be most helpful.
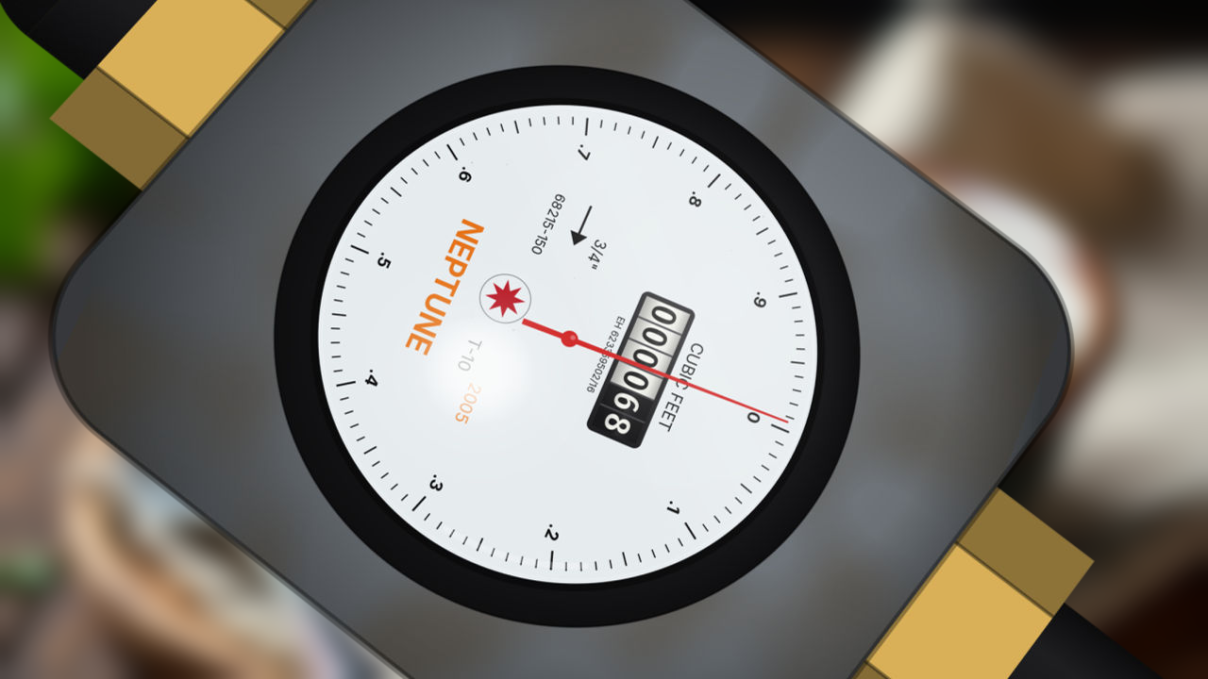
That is **67.99** ft³
